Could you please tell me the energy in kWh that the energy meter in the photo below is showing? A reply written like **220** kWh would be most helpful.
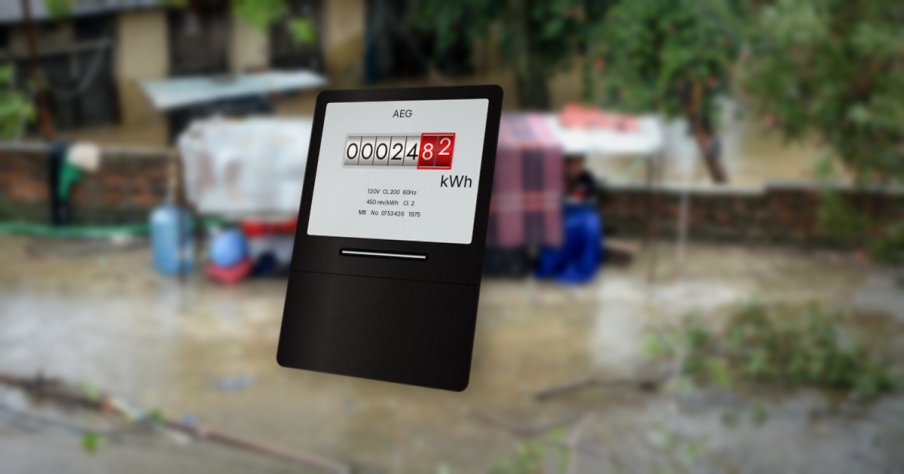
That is **24.82** kWh
